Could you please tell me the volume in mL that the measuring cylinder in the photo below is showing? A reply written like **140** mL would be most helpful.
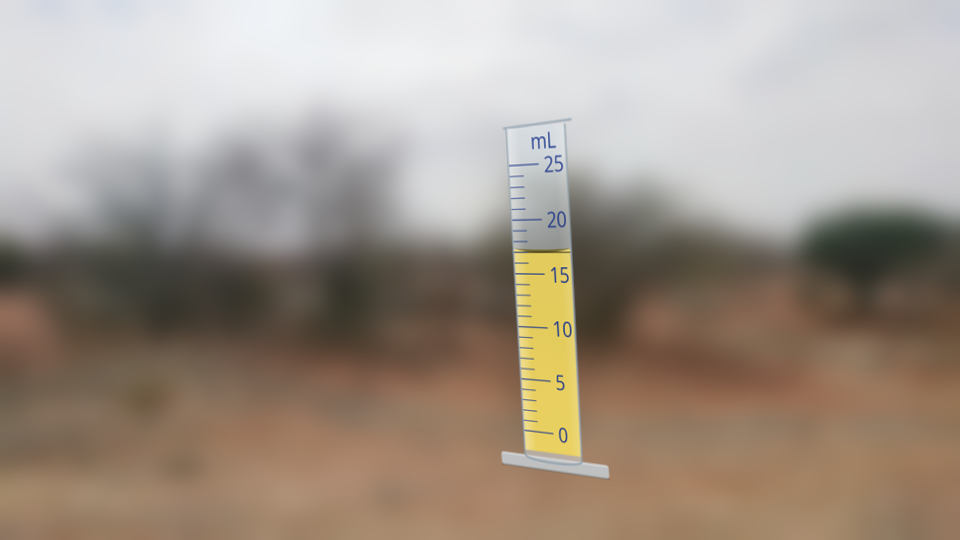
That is **17** mL
